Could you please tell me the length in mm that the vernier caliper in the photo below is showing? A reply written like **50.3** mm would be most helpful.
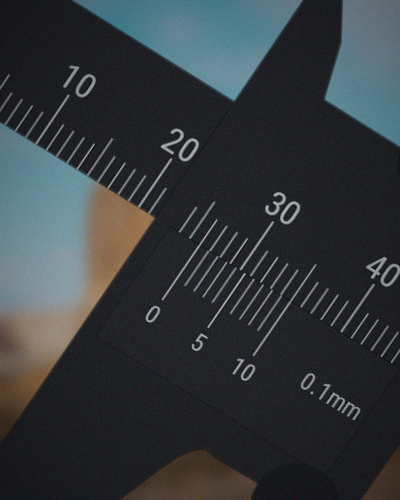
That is **26.0** mm
